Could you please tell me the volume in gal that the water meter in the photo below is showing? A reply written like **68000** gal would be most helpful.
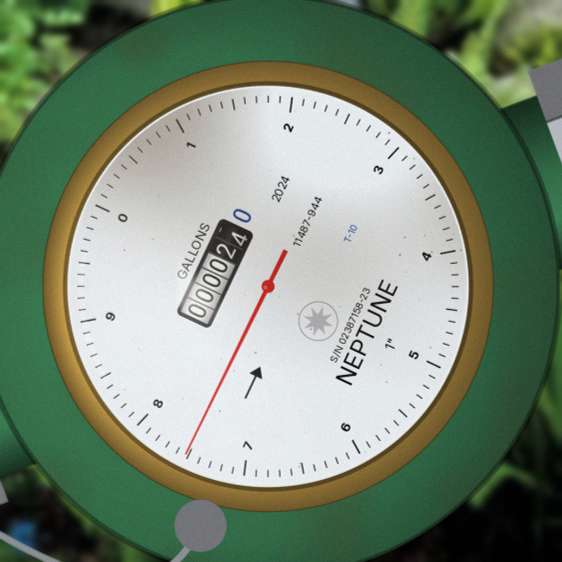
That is **237.5** gal
